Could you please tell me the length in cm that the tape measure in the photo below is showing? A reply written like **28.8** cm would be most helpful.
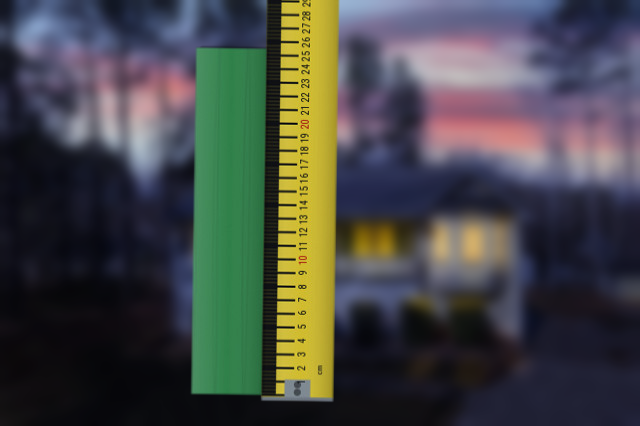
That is **25.5** cm
